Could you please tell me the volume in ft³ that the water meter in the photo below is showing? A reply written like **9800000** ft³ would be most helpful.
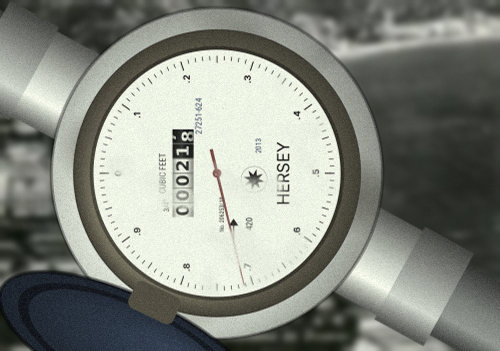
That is **217.71** ft³
